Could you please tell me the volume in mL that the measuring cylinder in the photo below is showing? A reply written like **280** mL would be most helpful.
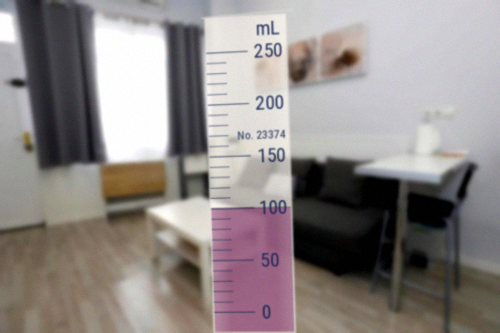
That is **100** mL
